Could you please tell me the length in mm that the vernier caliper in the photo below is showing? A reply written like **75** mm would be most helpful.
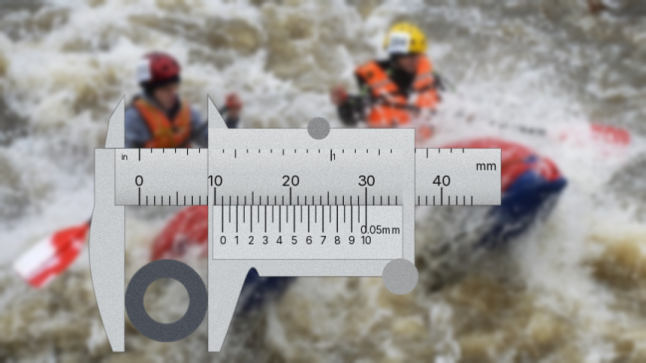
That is **11.0** mm
